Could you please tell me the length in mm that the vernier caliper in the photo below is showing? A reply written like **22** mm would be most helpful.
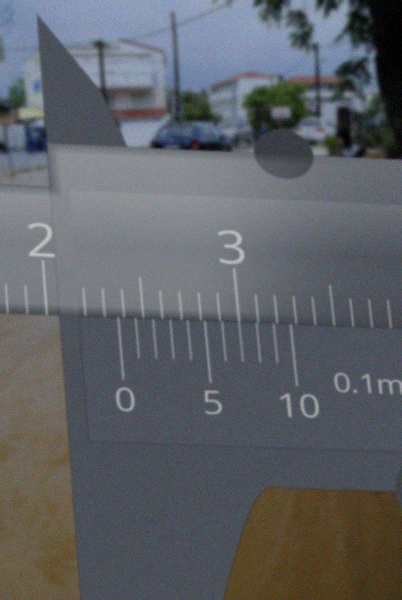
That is **23.7** mm
